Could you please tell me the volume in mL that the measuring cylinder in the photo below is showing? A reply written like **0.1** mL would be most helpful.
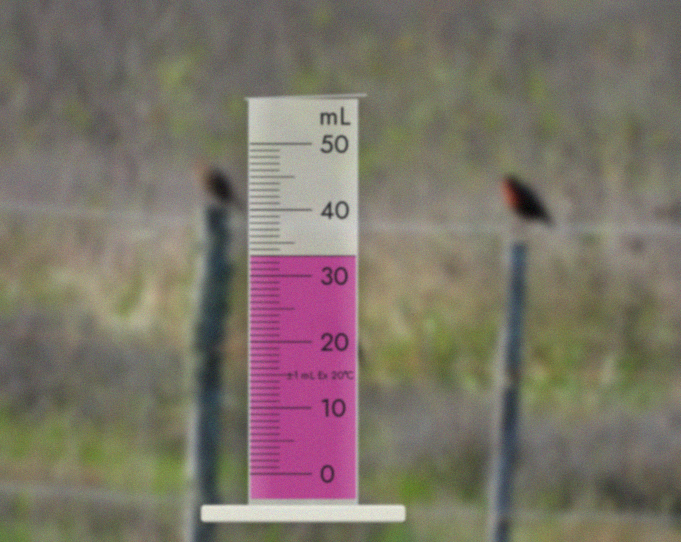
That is **33** mL
